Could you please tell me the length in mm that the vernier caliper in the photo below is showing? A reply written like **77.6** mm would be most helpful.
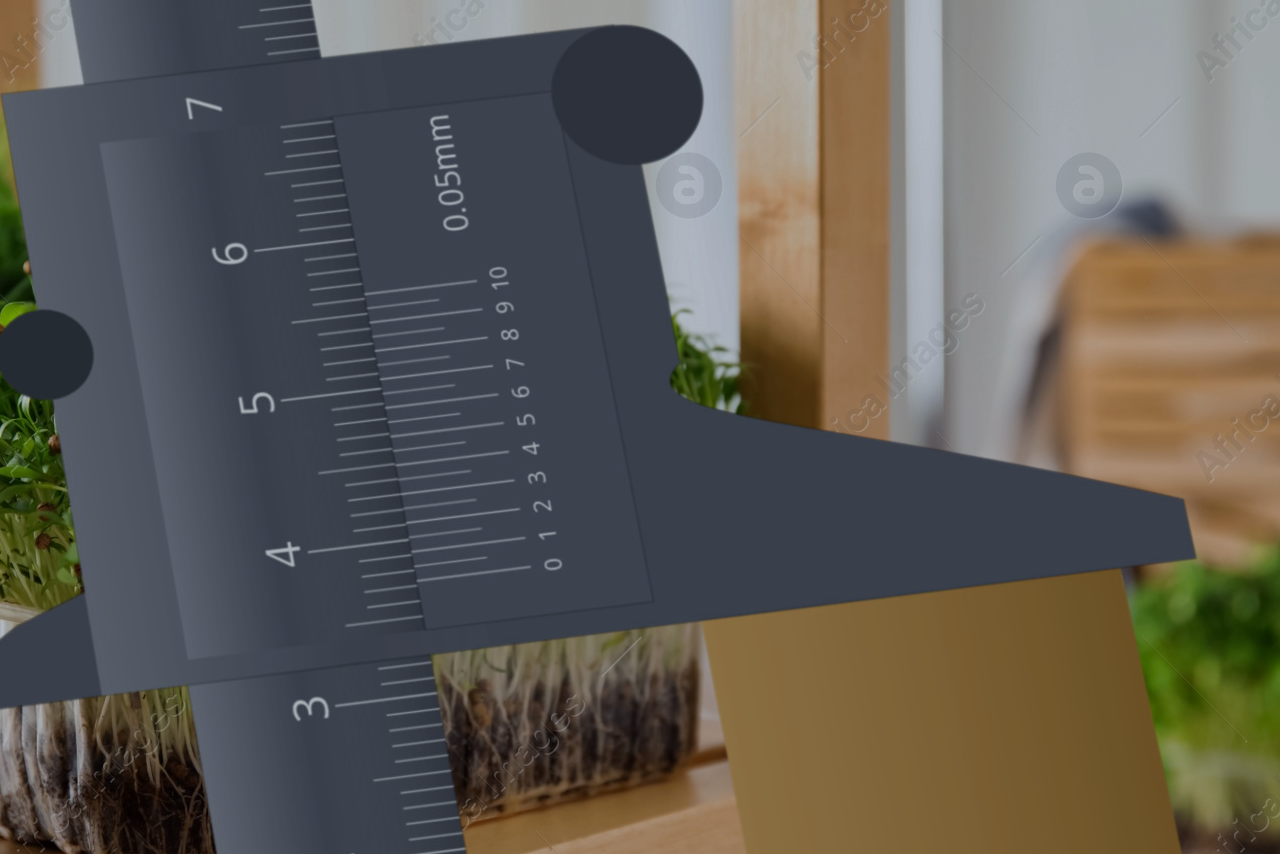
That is **37.3** mm
